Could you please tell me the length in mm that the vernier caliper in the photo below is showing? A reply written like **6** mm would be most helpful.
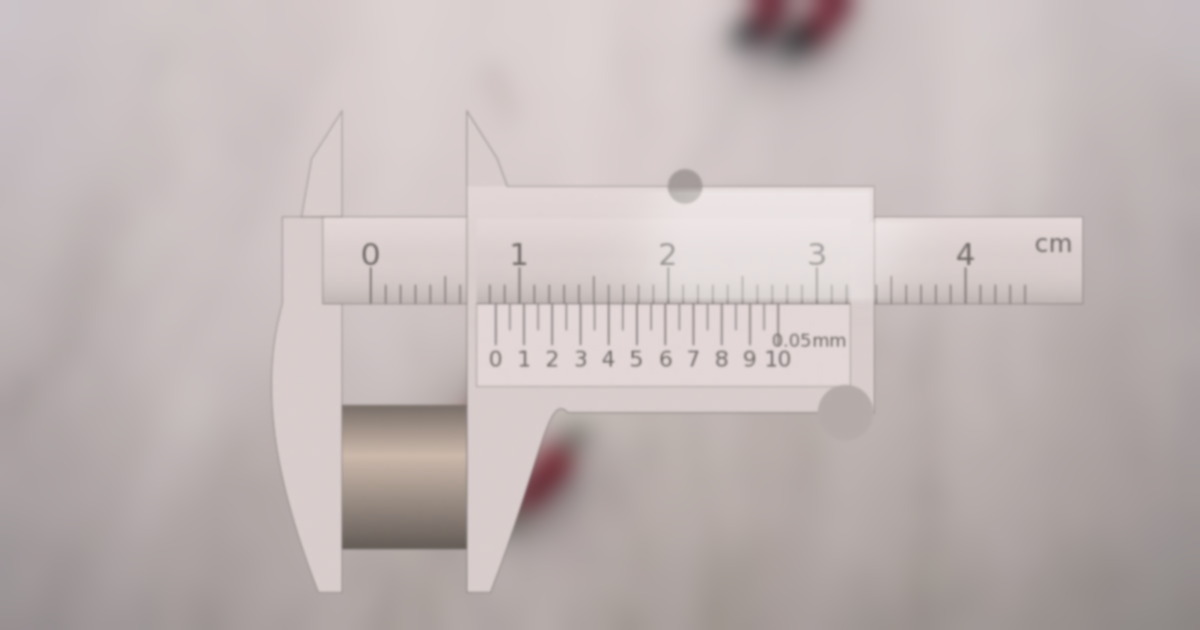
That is **8.4** mm
